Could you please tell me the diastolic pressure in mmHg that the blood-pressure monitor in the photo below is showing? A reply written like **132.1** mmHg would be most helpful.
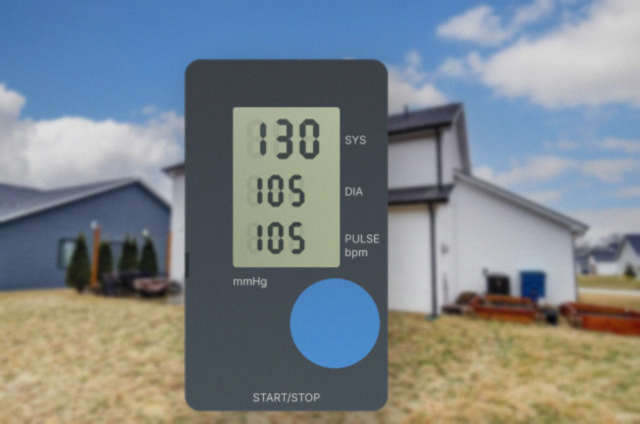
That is **105** mmHg
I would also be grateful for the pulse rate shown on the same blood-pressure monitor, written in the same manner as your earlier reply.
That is **105** bpm
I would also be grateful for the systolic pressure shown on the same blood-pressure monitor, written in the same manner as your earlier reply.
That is **130** mmHg
